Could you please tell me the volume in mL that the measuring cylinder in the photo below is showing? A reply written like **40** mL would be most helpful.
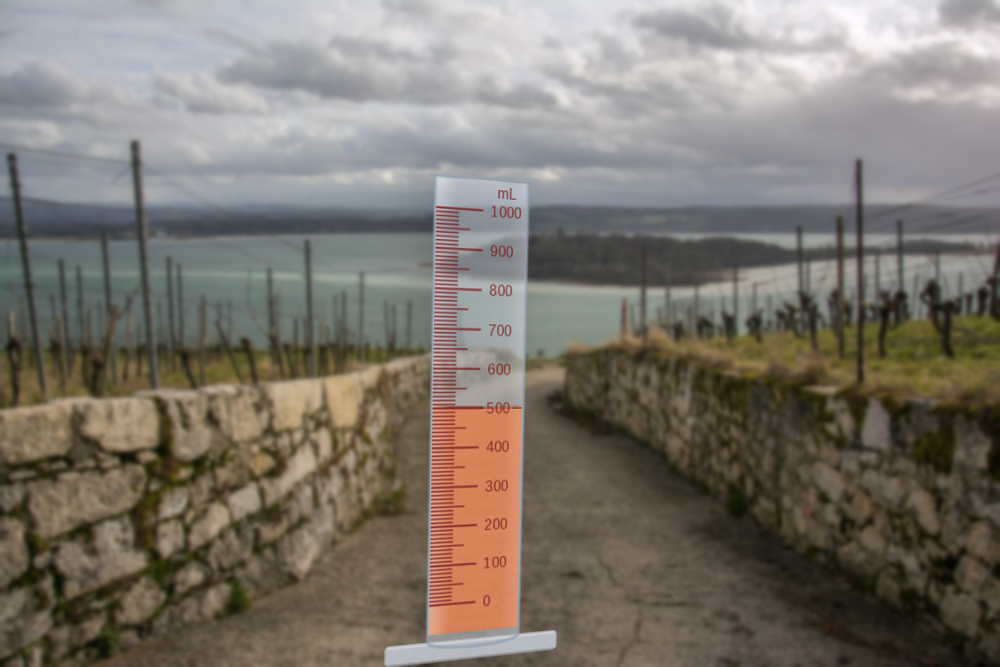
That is **500** mL
